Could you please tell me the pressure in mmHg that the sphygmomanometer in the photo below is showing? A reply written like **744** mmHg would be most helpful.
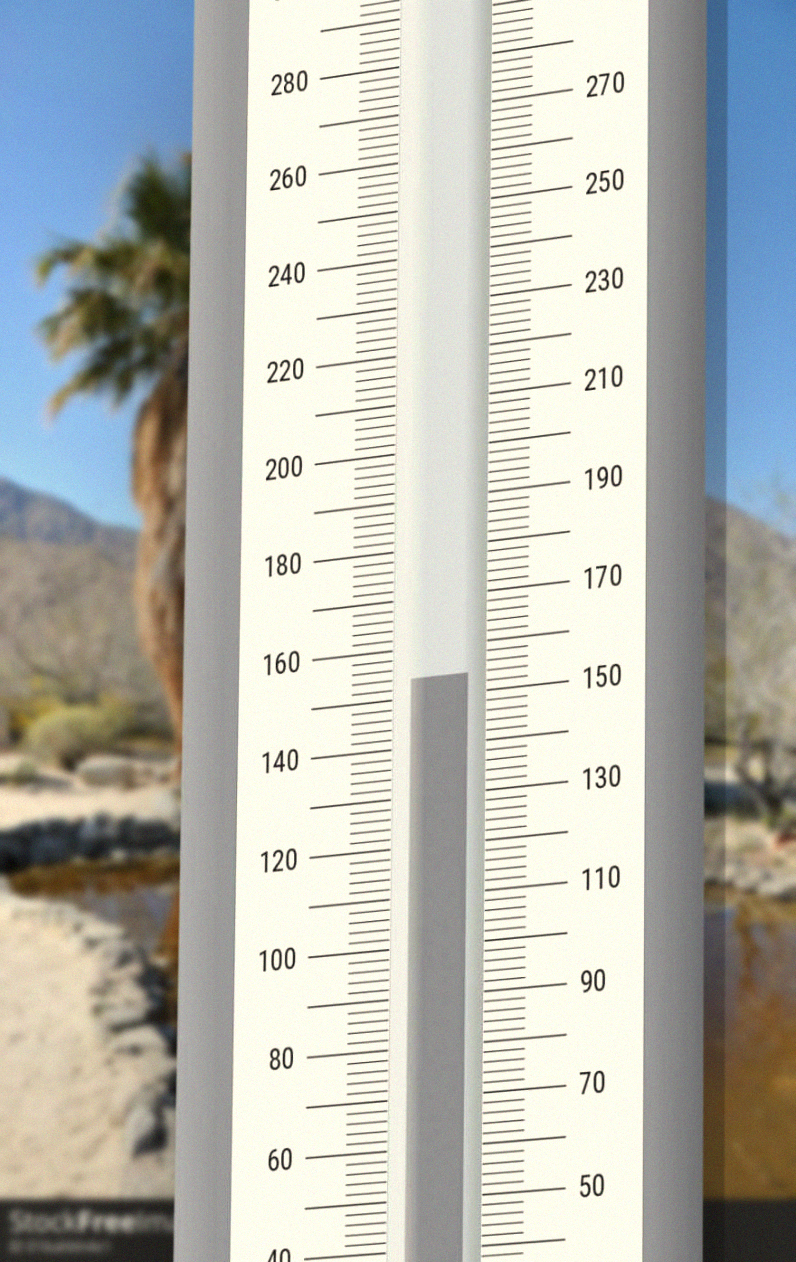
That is **154** mmHg
